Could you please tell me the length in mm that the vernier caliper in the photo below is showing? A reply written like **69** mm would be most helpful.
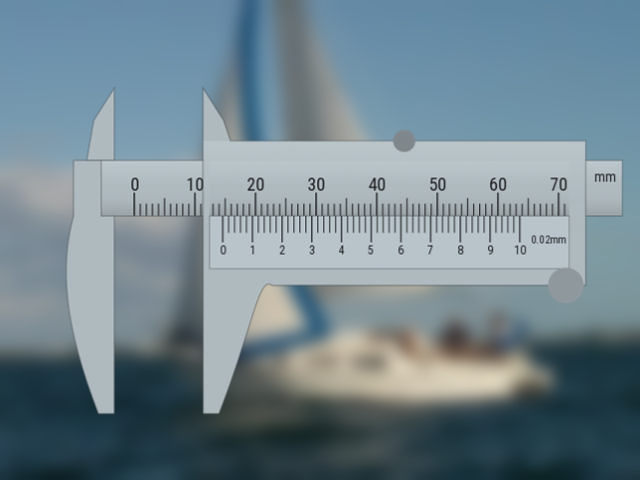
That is **14.6** mm
